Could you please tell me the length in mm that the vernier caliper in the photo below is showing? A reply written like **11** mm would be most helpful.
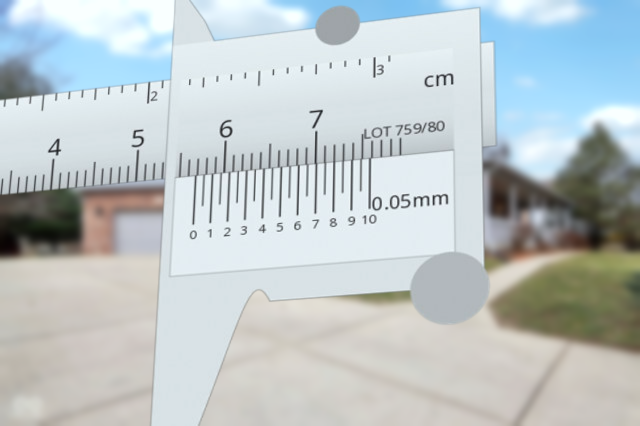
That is **56.8** mm
